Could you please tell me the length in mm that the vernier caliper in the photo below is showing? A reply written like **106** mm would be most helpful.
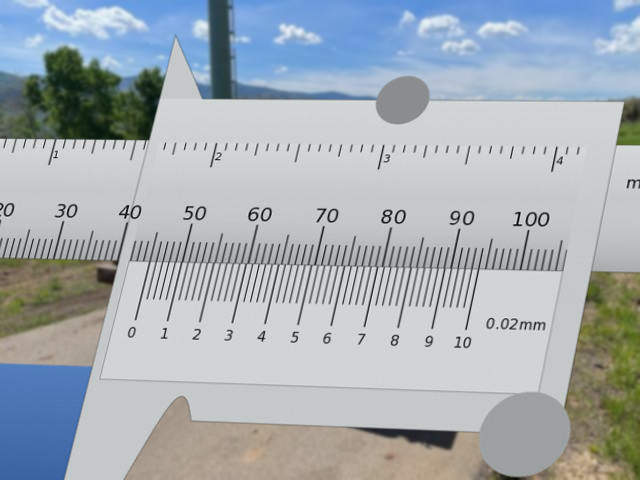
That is **45.0** mm
